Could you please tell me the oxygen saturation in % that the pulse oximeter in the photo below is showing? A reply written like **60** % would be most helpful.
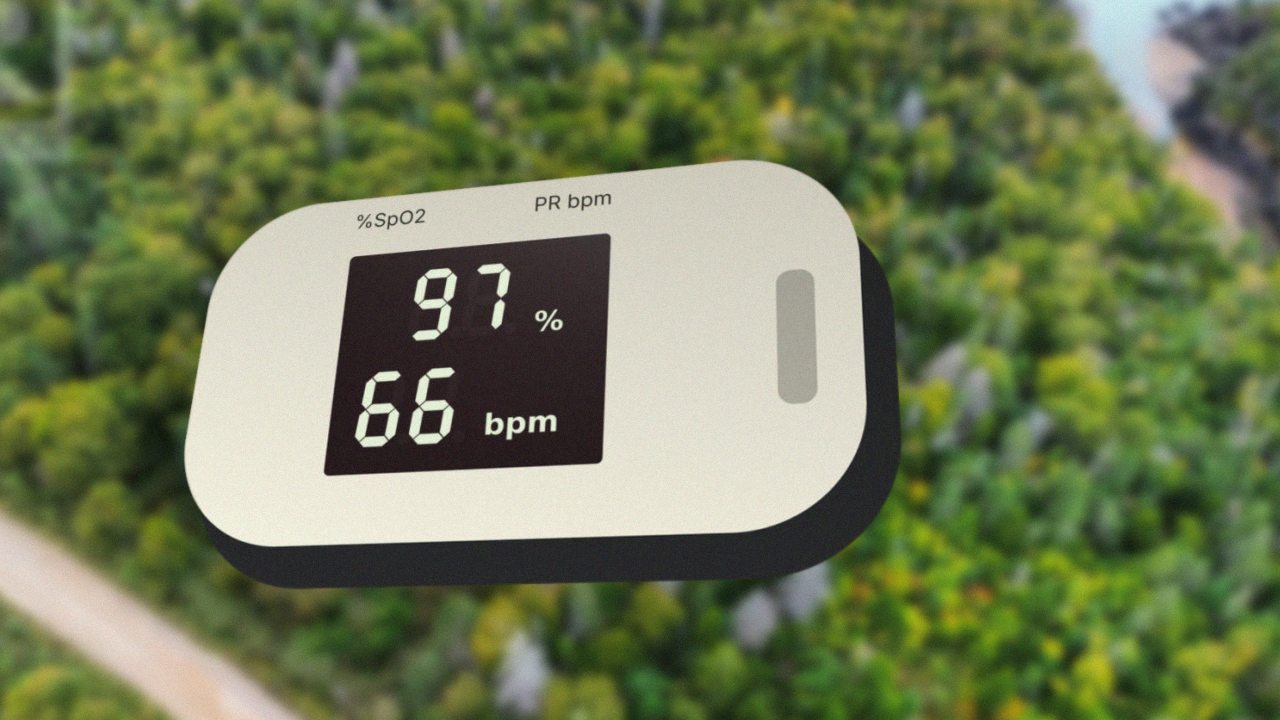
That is **97** %
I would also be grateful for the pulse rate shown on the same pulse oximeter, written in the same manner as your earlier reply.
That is **66** bpm
